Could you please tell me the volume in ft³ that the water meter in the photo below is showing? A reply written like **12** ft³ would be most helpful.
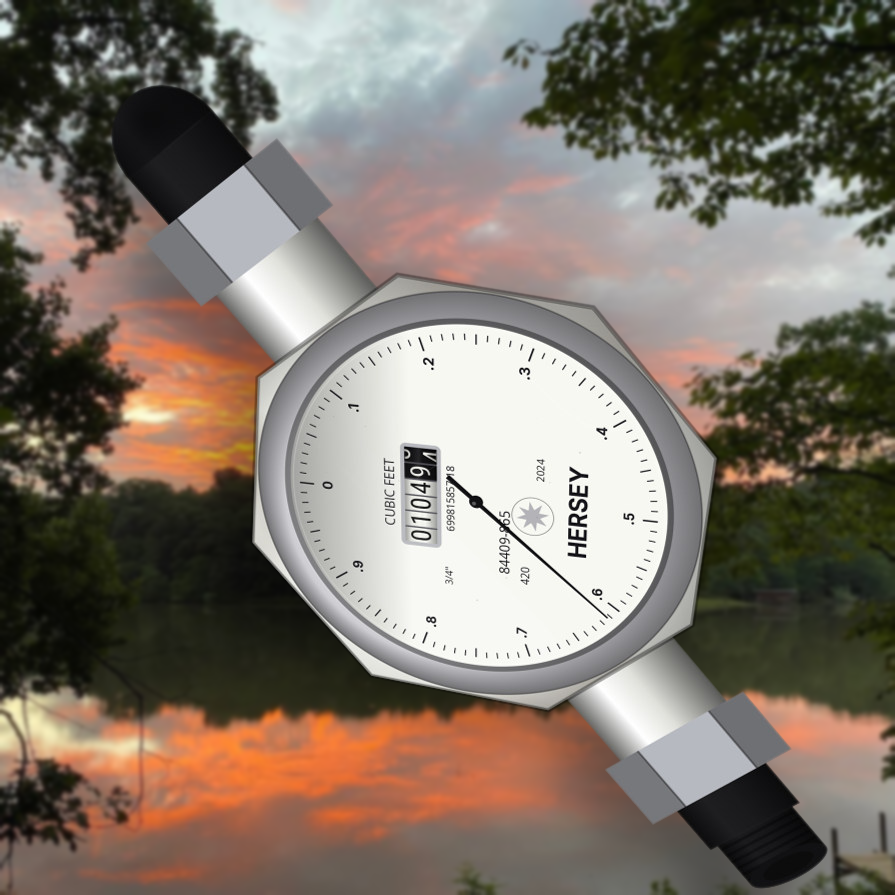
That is **10493.61** ft³
